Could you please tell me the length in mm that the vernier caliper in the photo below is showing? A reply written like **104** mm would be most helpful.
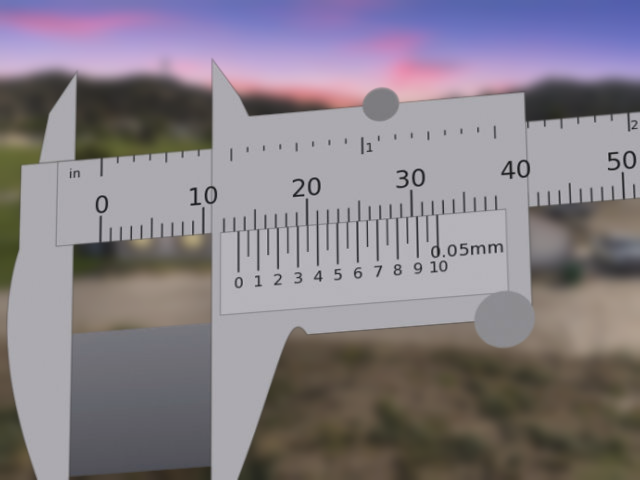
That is **13.4** mm
